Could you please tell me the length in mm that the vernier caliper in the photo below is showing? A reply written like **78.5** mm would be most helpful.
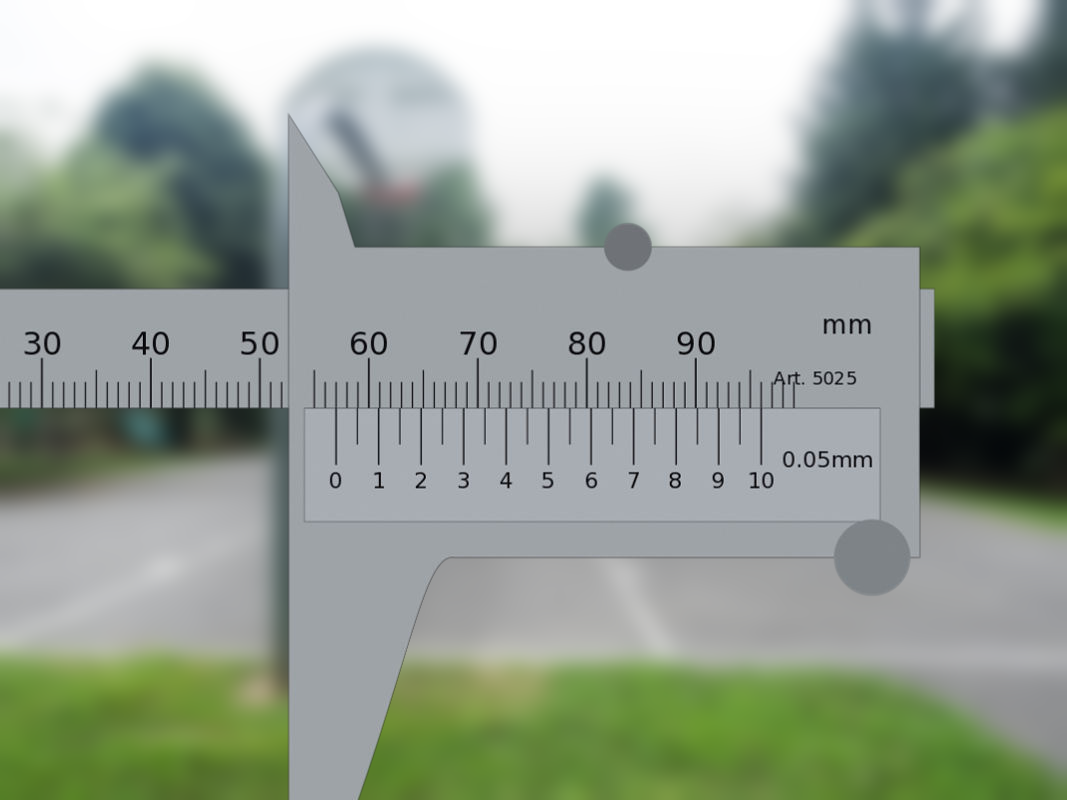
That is **57.0** mm
